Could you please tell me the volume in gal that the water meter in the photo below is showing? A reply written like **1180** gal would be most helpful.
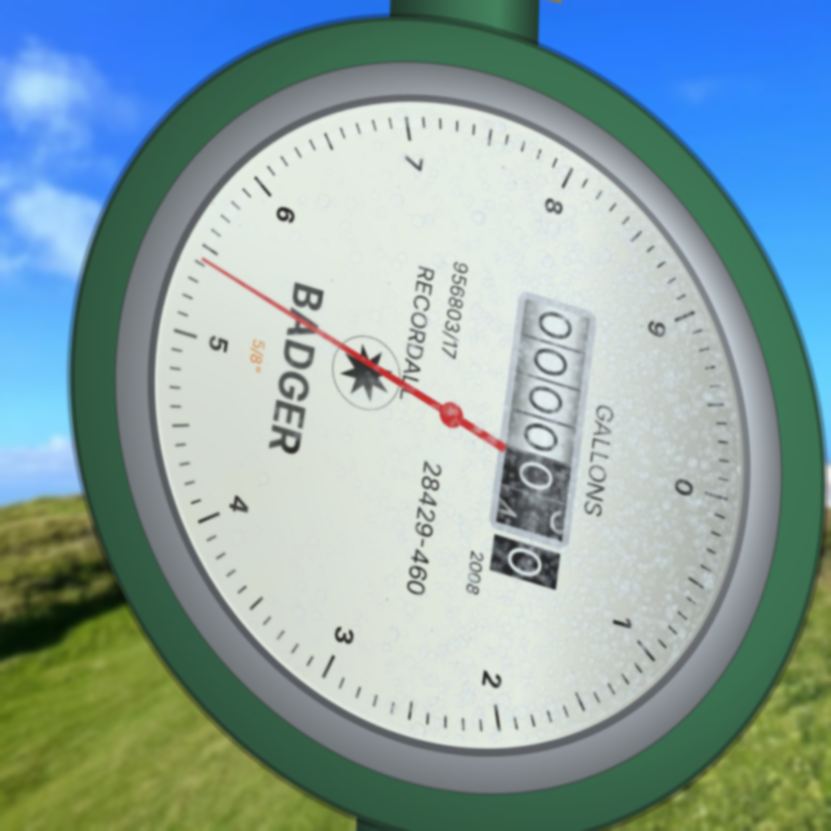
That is **35.4** gal
